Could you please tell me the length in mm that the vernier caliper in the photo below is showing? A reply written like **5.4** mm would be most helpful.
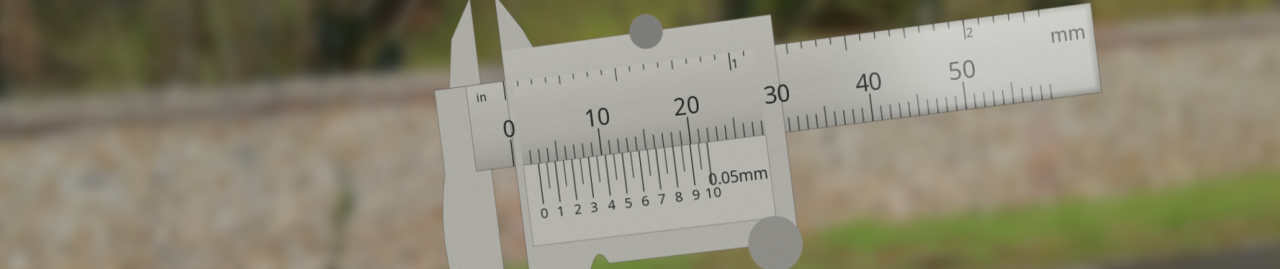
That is **2.8** mm
